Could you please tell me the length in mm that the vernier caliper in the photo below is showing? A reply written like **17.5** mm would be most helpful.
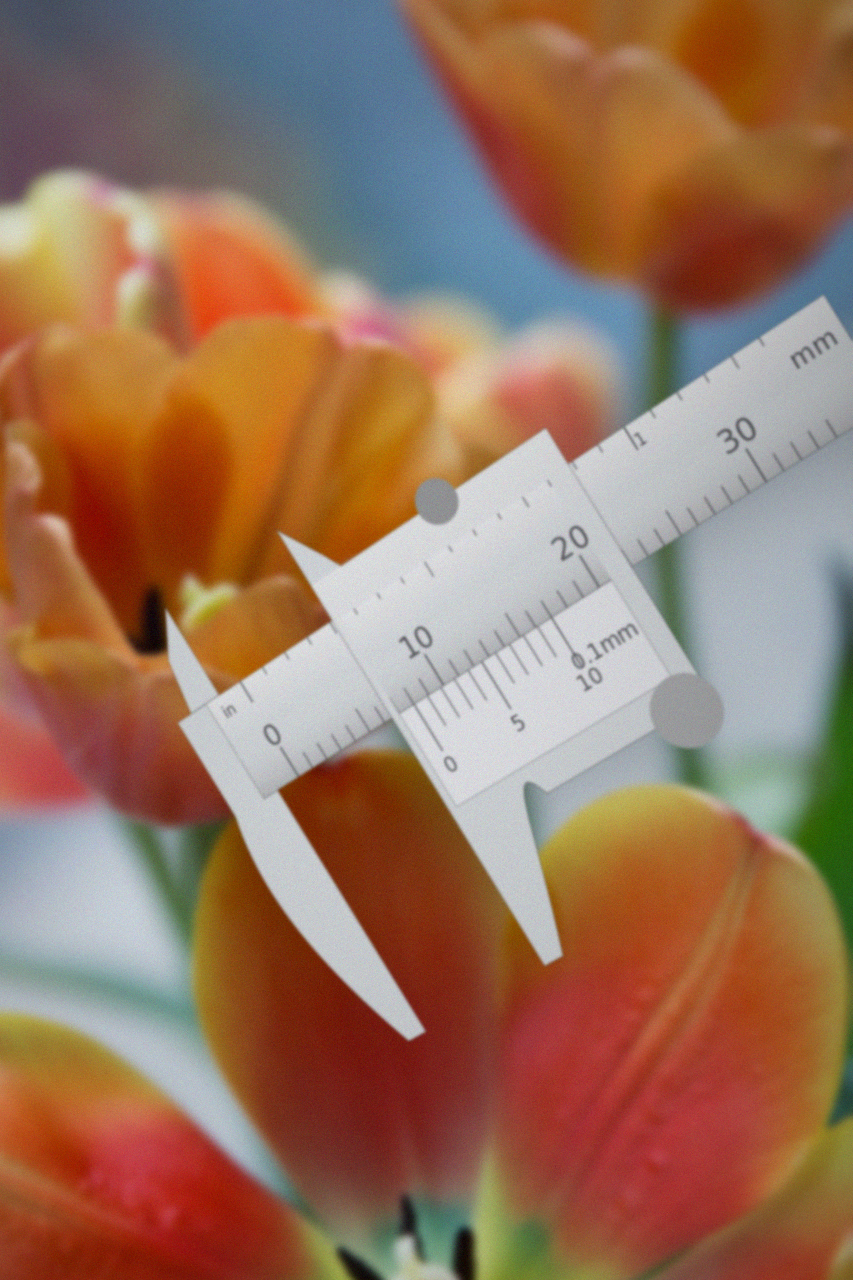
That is **8.0** mm
